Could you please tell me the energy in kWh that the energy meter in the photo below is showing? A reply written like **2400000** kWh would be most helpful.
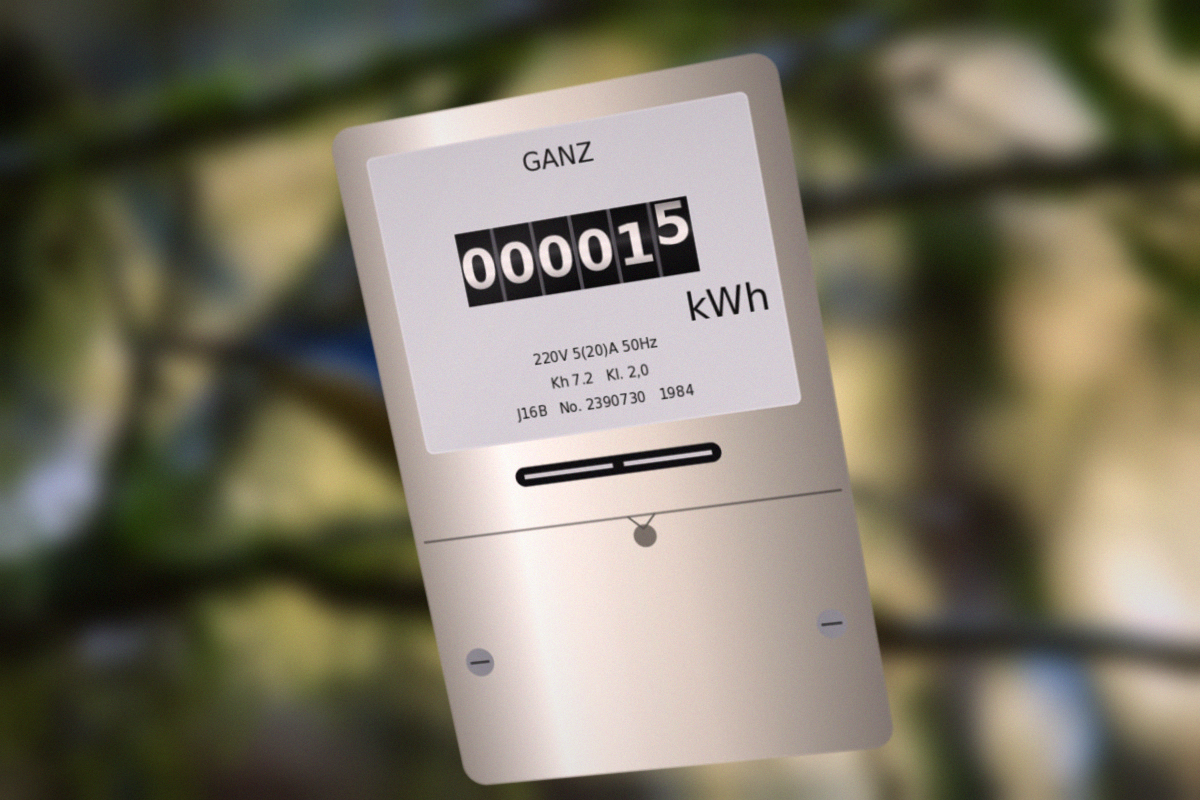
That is **15** kWh
